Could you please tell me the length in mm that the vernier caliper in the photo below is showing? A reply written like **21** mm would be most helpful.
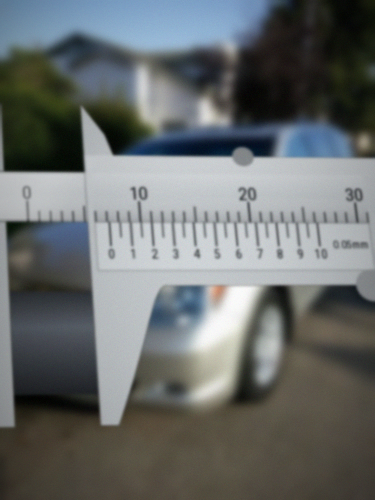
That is **7.2** mm
